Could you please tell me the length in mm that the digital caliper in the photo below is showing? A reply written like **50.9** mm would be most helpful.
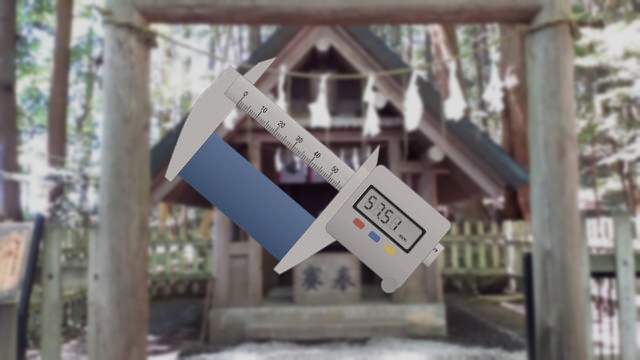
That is **57.51** mm
